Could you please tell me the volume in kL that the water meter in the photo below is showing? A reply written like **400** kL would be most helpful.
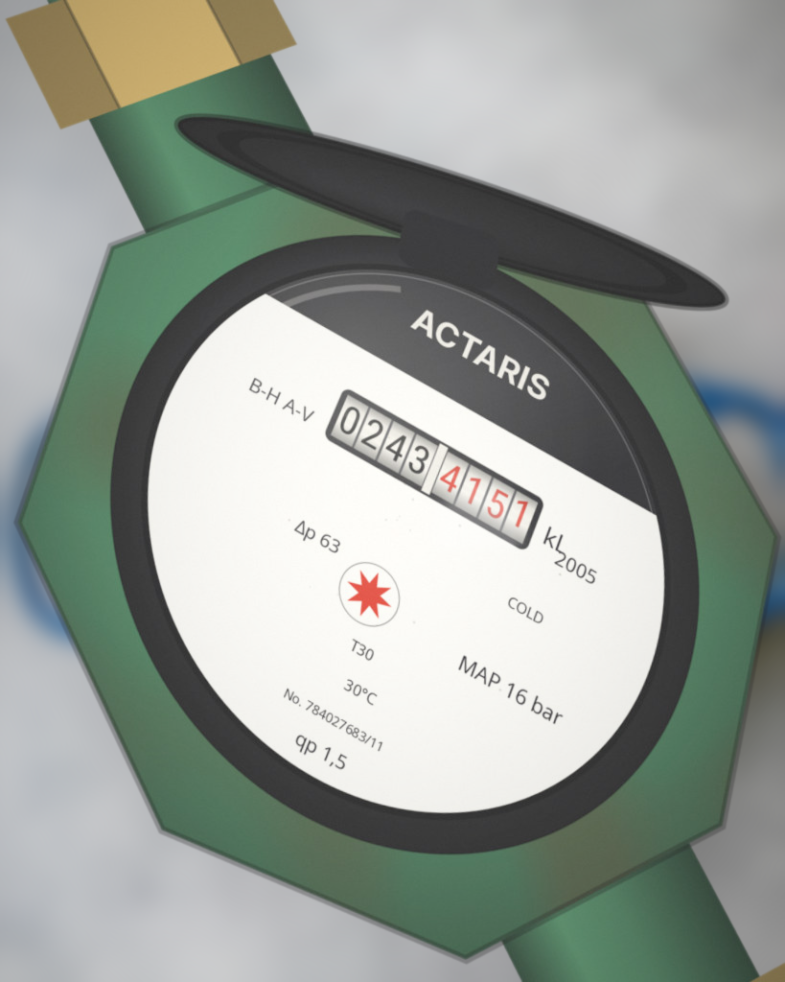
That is **243.4151** kL
